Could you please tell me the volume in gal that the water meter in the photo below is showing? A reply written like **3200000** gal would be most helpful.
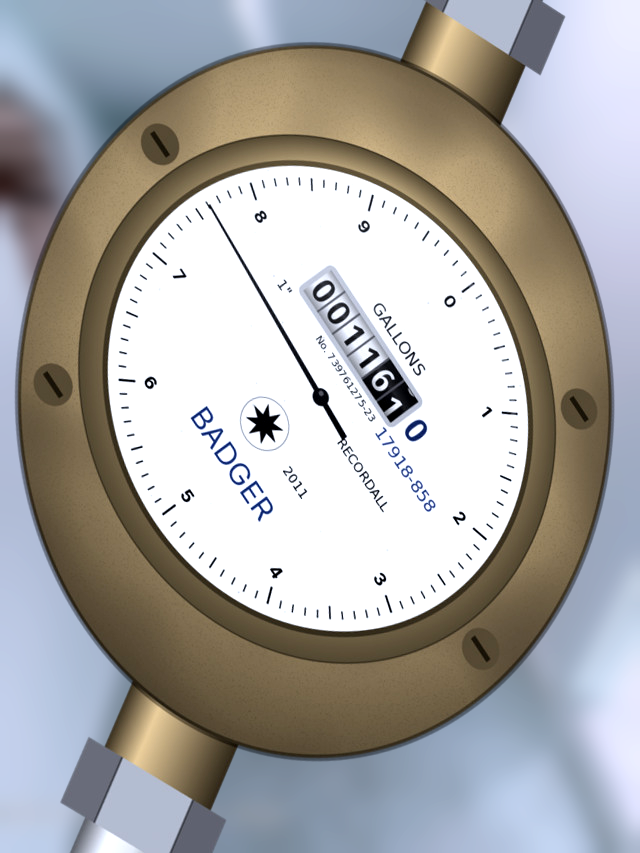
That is **11607.6** gal
